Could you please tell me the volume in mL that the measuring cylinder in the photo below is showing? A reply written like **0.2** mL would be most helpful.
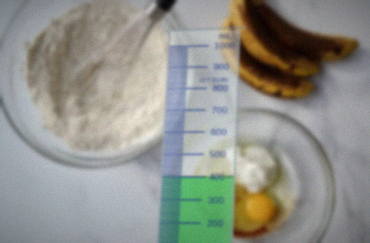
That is **400** mL
